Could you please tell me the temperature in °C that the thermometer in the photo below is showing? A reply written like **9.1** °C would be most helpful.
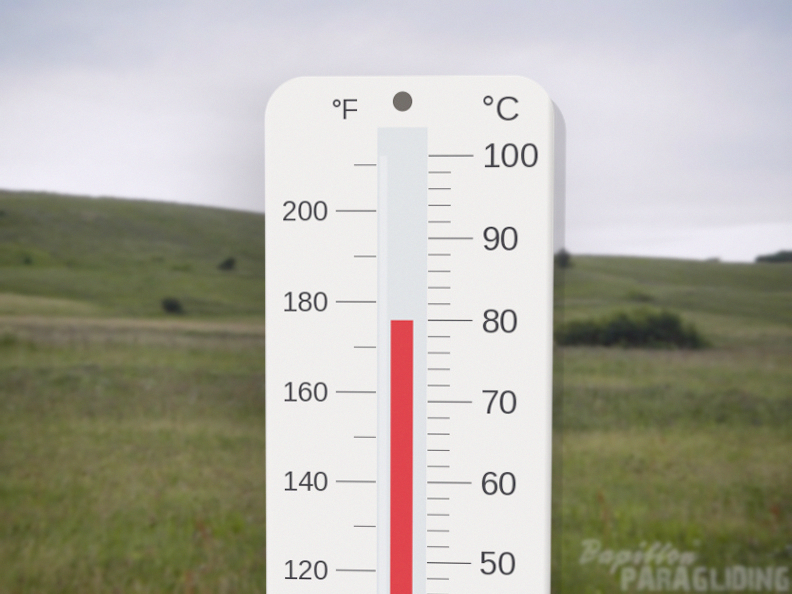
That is **80** °C
